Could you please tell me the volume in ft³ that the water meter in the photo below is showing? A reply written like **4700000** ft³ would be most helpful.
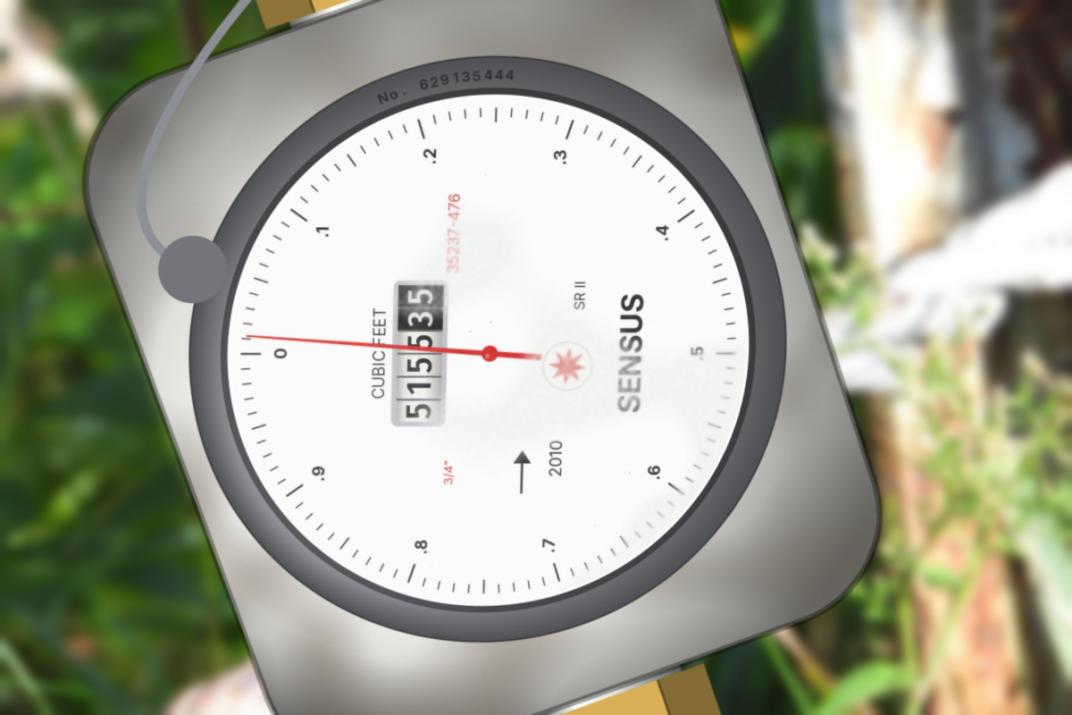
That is **515535.01** ft³
